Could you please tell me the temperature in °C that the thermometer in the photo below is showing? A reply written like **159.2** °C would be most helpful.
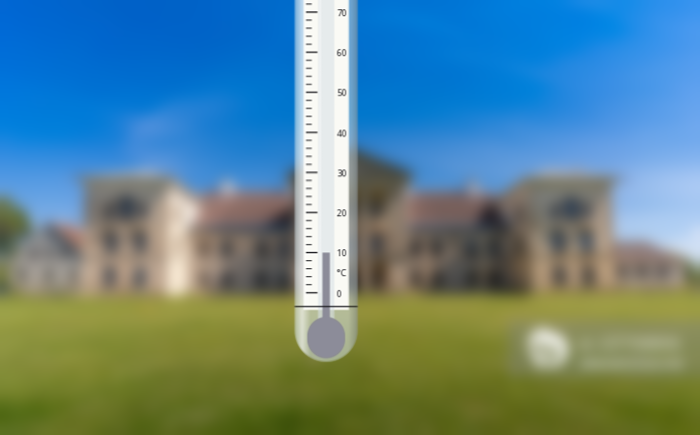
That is **10** °C
